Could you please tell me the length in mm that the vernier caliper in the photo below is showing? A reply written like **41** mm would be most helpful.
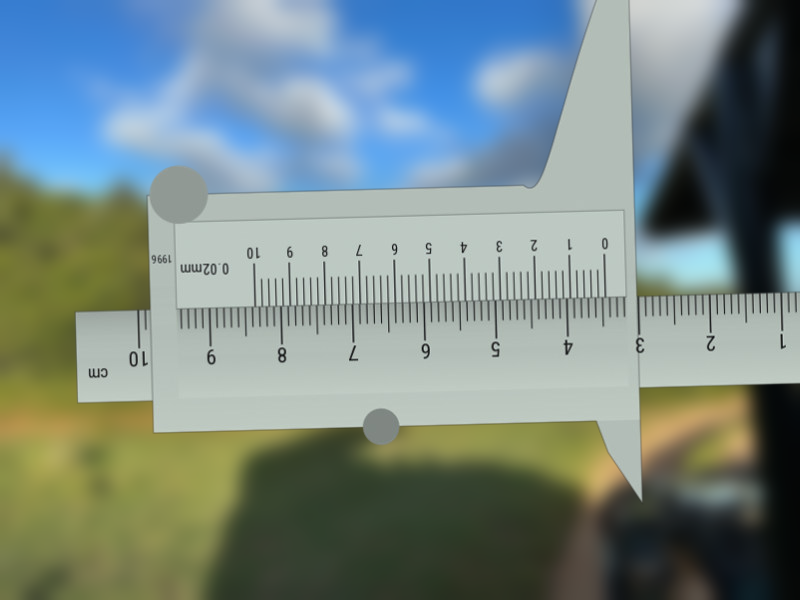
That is **34.6** mm
